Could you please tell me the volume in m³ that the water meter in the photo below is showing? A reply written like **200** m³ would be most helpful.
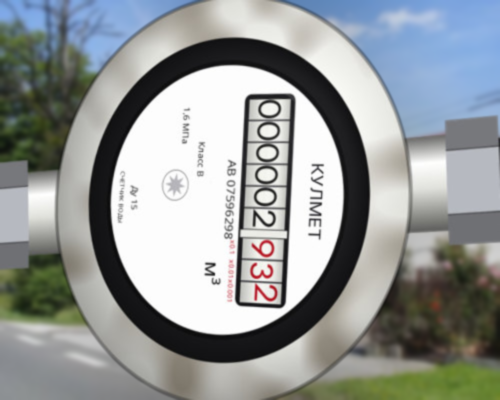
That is **2.932** m³
